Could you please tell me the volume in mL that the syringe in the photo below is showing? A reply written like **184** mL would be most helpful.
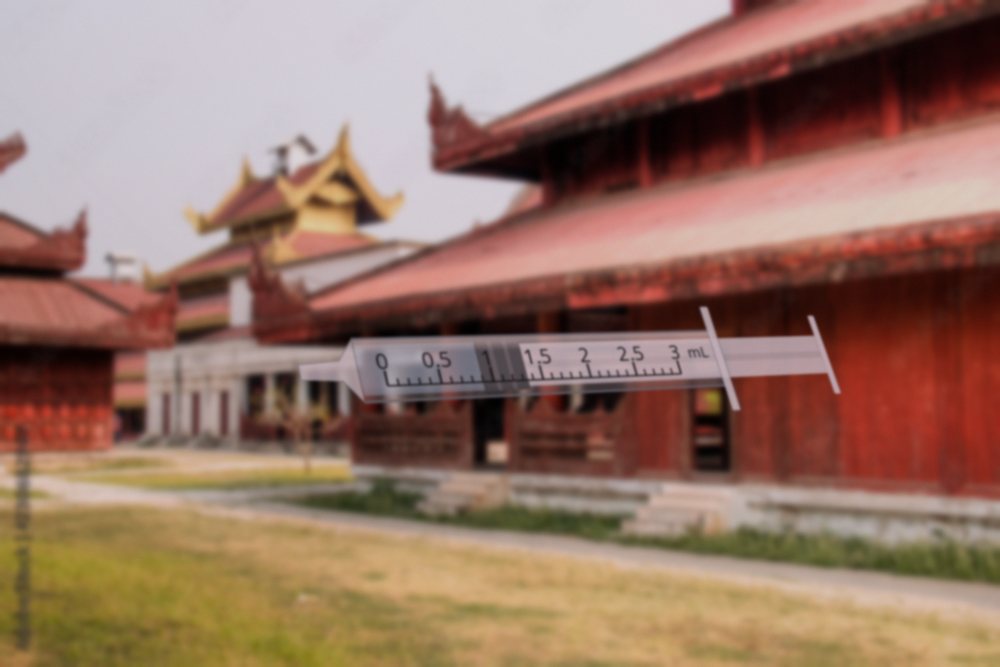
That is **0.9** mL
